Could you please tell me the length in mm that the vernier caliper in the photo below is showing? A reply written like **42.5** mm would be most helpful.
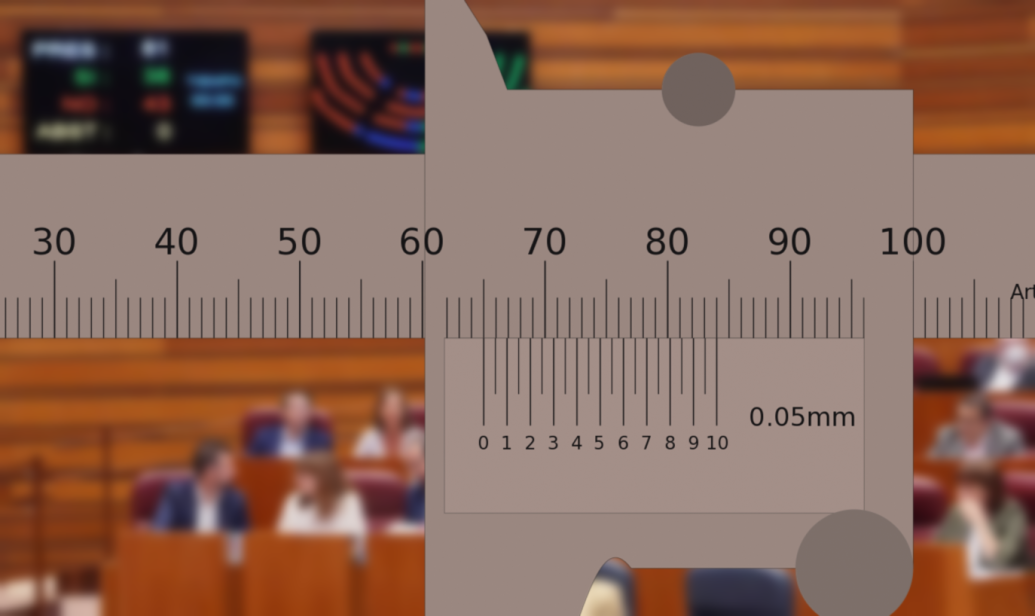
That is **65.0** mm
